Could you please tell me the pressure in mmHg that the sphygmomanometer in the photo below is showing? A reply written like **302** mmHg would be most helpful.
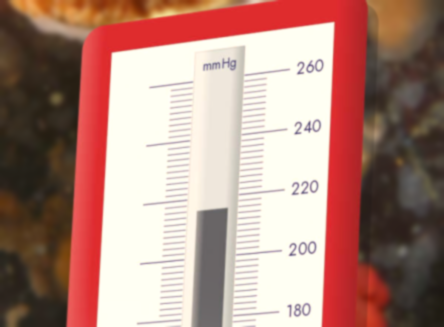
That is **216** mmHg
